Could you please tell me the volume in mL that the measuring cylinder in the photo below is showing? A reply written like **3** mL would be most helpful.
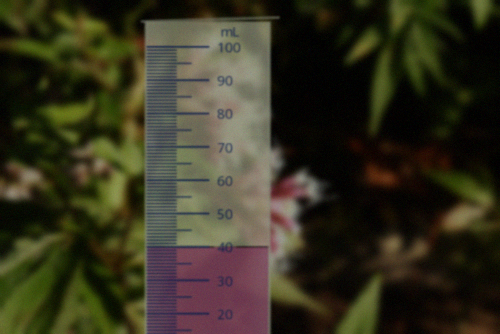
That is **40** mL
